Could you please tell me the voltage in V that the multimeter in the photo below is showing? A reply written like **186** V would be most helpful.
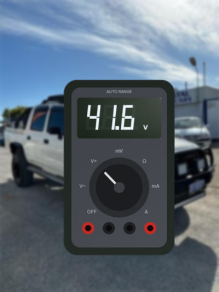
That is **41.6** V
